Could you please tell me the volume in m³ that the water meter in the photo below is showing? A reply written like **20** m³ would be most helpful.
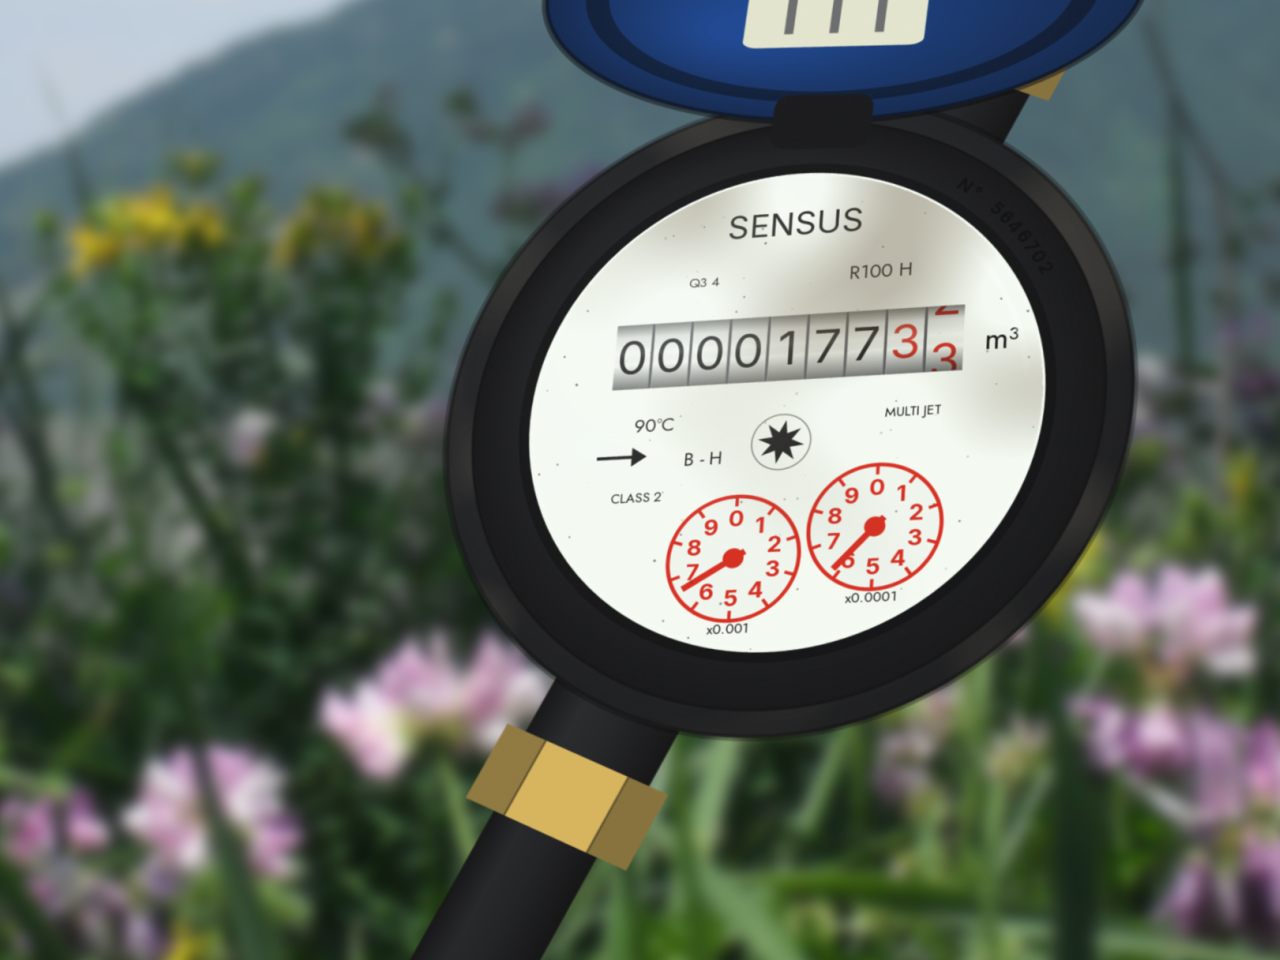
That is **177.3266** m³
